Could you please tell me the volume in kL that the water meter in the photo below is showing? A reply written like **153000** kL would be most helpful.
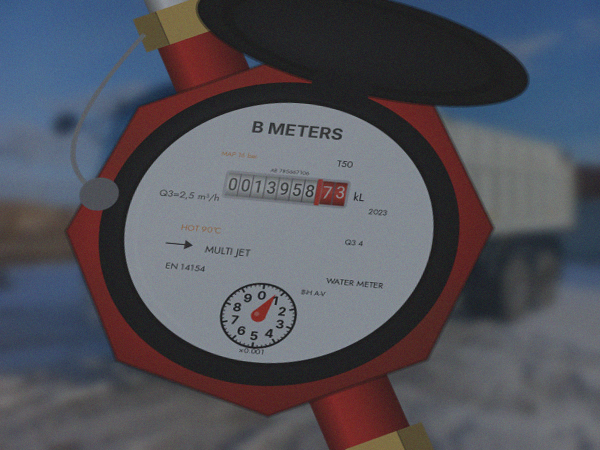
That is **13958.730** kL
